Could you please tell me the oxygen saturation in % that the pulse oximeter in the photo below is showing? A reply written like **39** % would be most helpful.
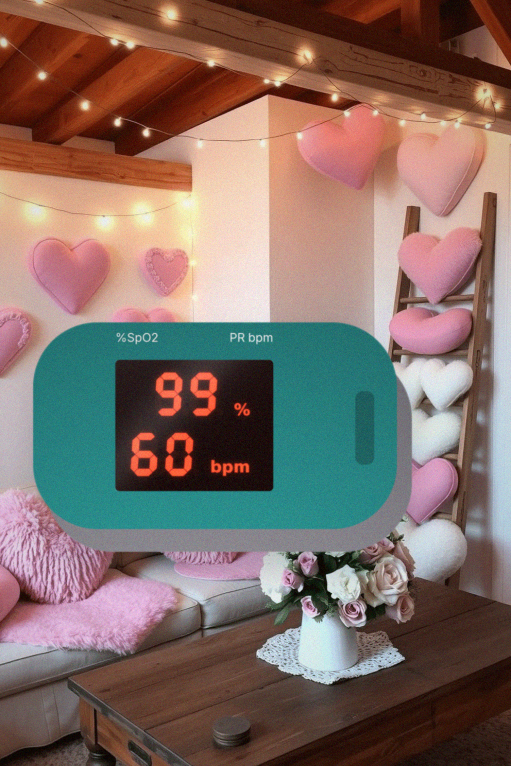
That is **99** %
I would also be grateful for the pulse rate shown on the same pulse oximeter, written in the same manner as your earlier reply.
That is **60** bpm
